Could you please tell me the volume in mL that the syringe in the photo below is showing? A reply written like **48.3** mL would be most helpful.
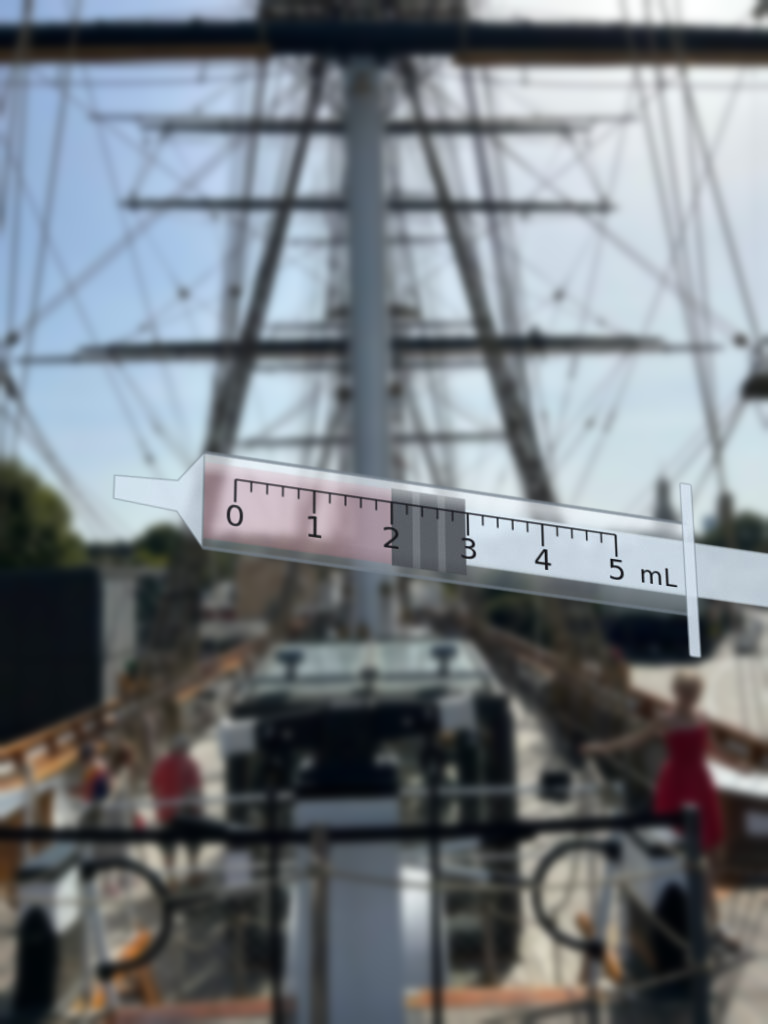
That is **2** mL
